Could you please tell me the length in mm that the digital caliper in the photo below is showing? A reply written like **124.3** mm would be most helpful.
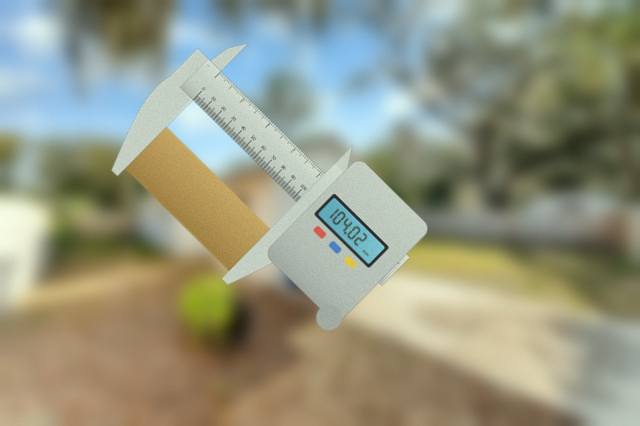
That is **104.02** mm
